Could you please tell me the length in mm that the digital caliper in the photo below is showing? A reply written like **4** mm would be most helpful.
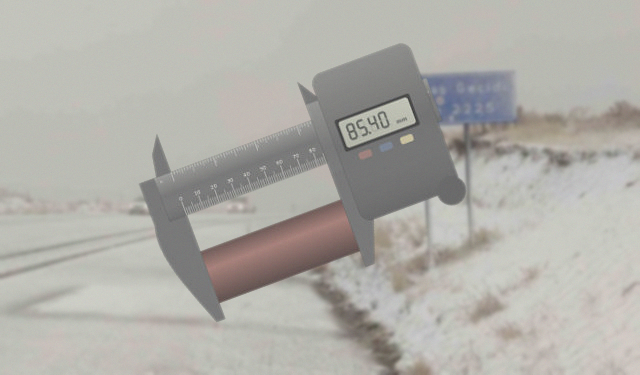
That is **85.40** mm
